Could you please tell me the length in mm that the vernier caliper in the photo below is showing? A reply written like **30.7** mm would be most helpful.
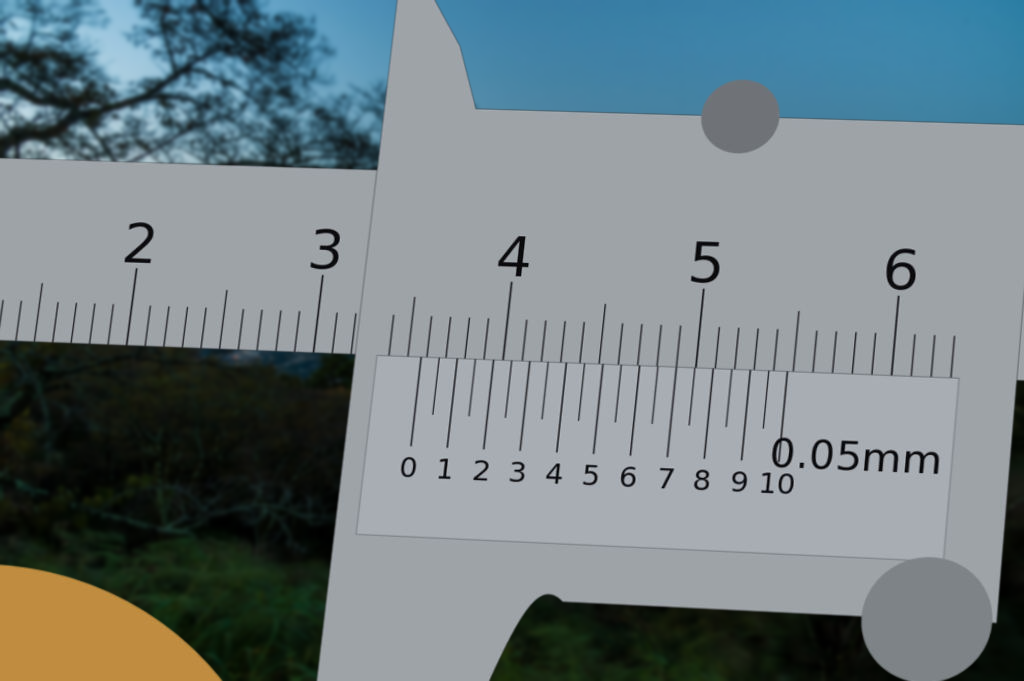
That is **35.7** mm
